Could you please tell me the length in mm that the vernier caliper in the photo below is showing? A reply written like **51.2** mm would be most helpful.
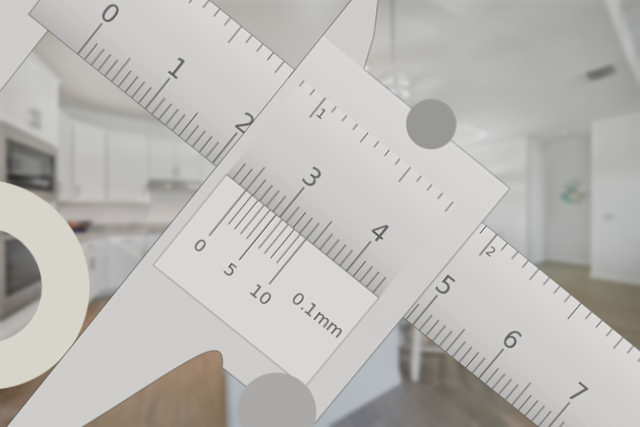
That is **25.0** mm
